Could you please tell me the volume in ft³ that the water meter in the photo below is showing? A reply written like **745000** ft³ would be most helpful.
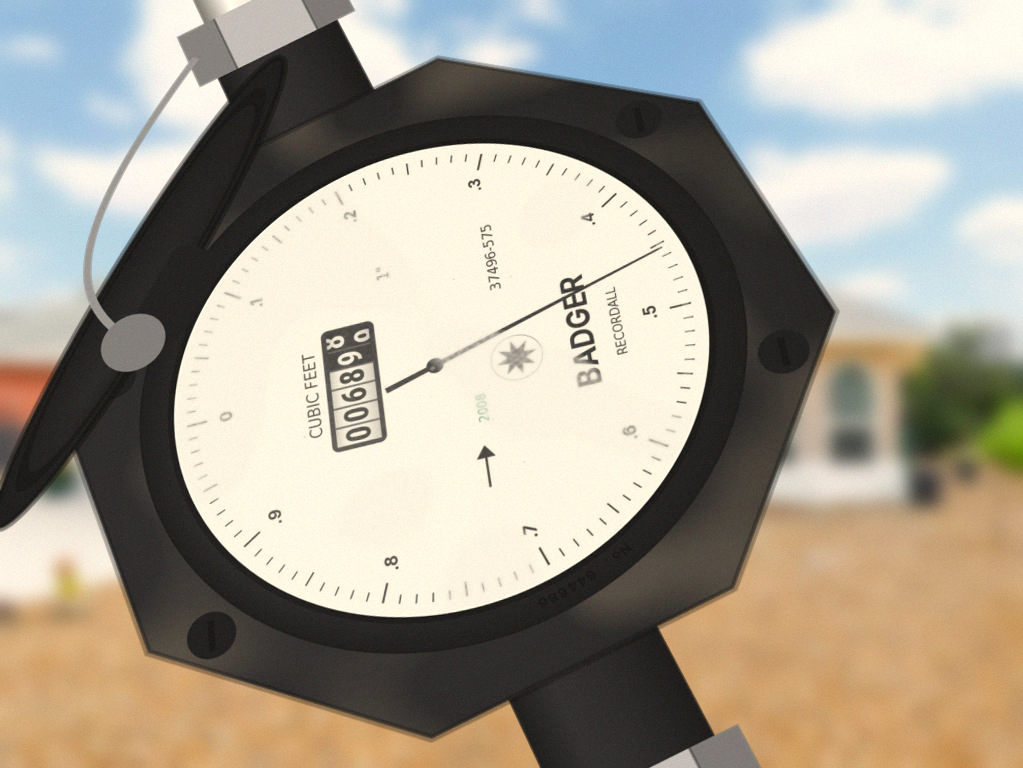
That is **6898.45** ft³
